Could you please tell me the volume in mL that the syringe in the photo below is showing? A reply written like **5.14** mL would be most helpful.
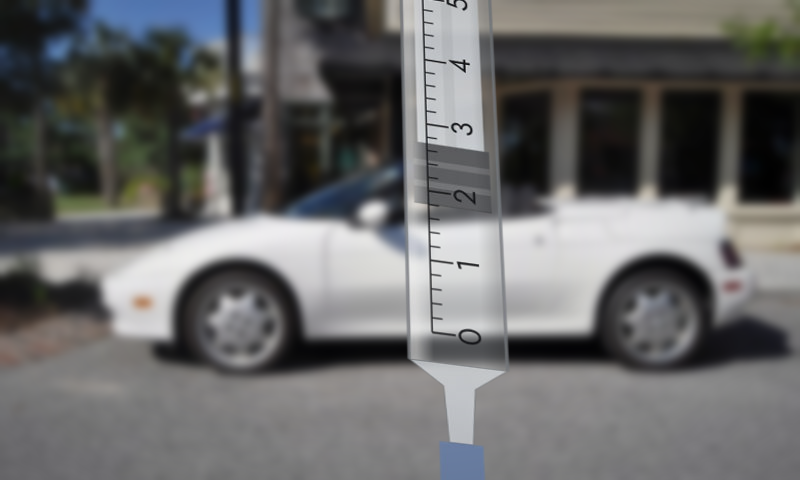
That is **1.8** mL
